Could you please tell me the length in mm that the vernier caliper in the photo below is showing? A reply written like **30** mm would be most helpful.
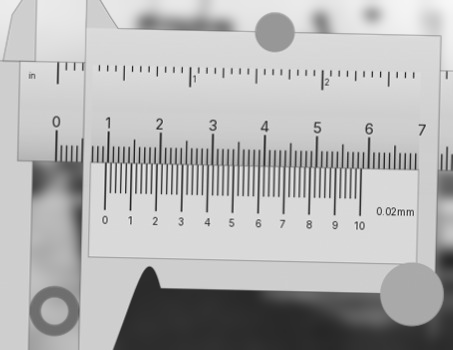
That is **9.6** mm
